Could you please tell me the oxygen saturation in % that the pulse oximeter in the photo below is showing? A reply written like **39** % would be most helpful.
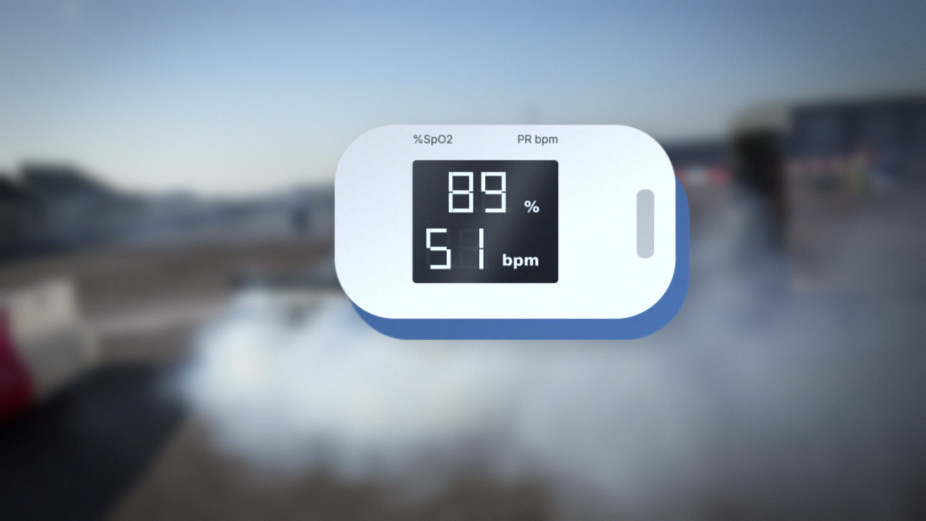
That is **89** %
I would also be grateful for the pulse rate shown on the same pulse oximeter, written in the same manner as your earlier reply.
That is **51** bpm
